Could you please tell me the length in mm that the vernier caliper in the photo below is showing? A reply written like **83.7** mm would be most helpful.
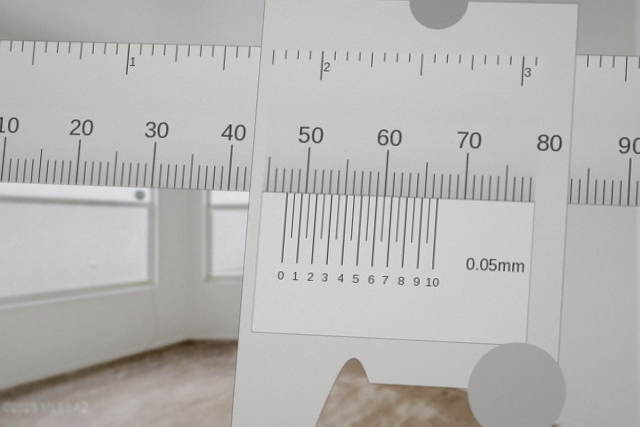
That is **47.6** mm
